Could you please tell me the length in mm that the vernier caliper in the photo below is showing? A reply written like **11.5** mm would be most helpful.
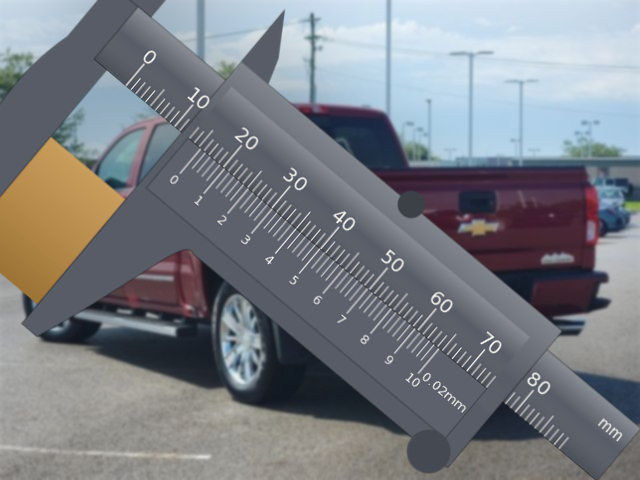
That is **15.4** mm
